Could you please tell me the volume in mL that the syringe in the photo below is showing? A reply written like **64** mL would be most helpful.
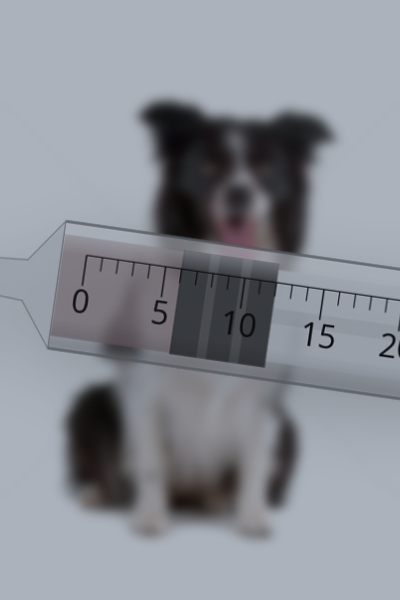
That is **6** mL
